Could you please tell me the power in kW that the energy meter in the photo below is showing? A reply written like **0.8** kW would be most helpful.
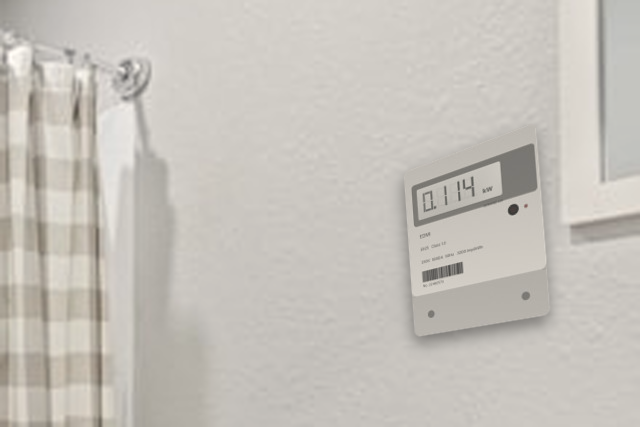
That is **0.114** kW
